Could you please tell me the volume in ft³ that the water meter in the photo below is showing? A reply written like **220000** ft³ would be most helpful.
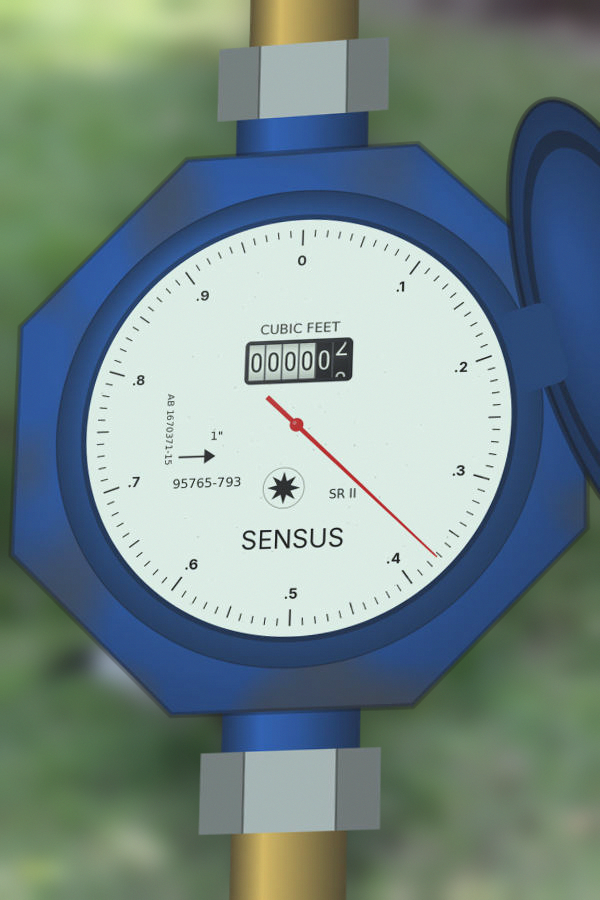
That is **2.37** ft³
